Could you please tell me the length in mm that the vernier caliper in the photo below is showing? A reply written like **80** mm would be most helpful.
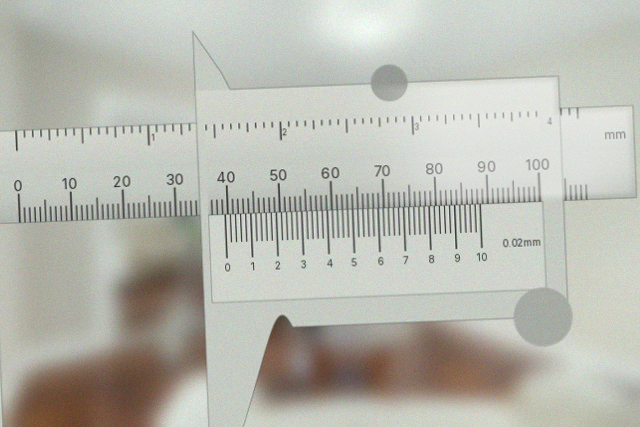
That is **39.5** mm
